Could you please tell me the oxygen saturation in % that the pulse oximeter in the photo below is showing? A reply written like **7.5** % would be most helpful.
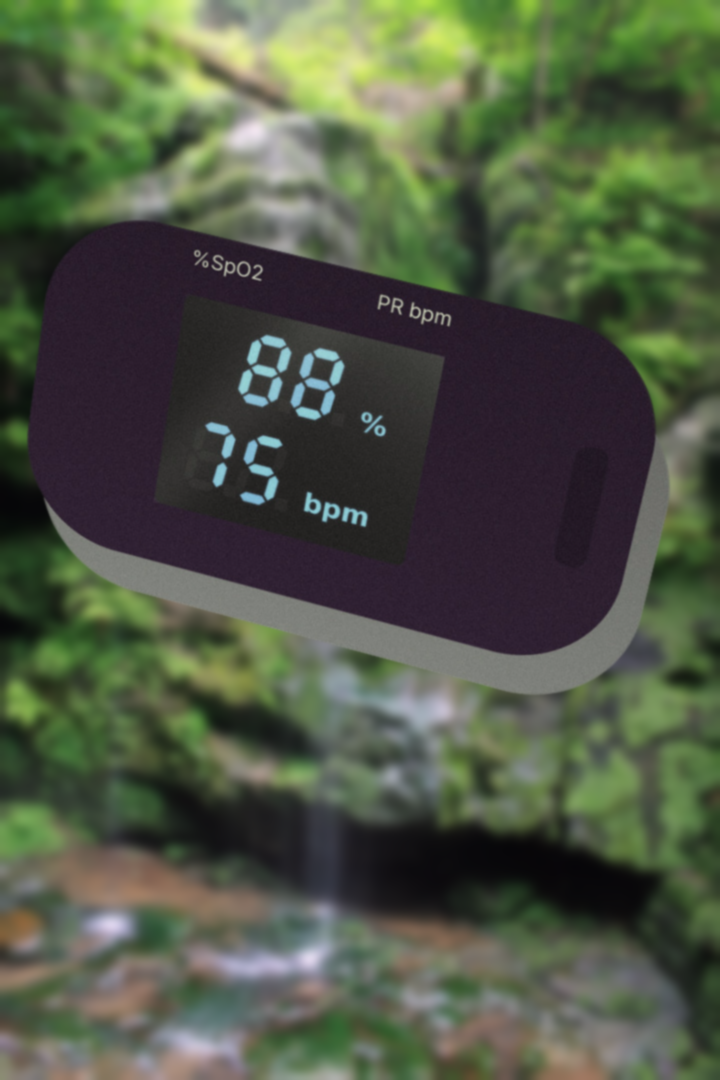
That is **88** %
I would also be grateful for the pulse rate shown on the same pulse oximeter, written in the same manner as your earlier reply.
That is **75** bpm
